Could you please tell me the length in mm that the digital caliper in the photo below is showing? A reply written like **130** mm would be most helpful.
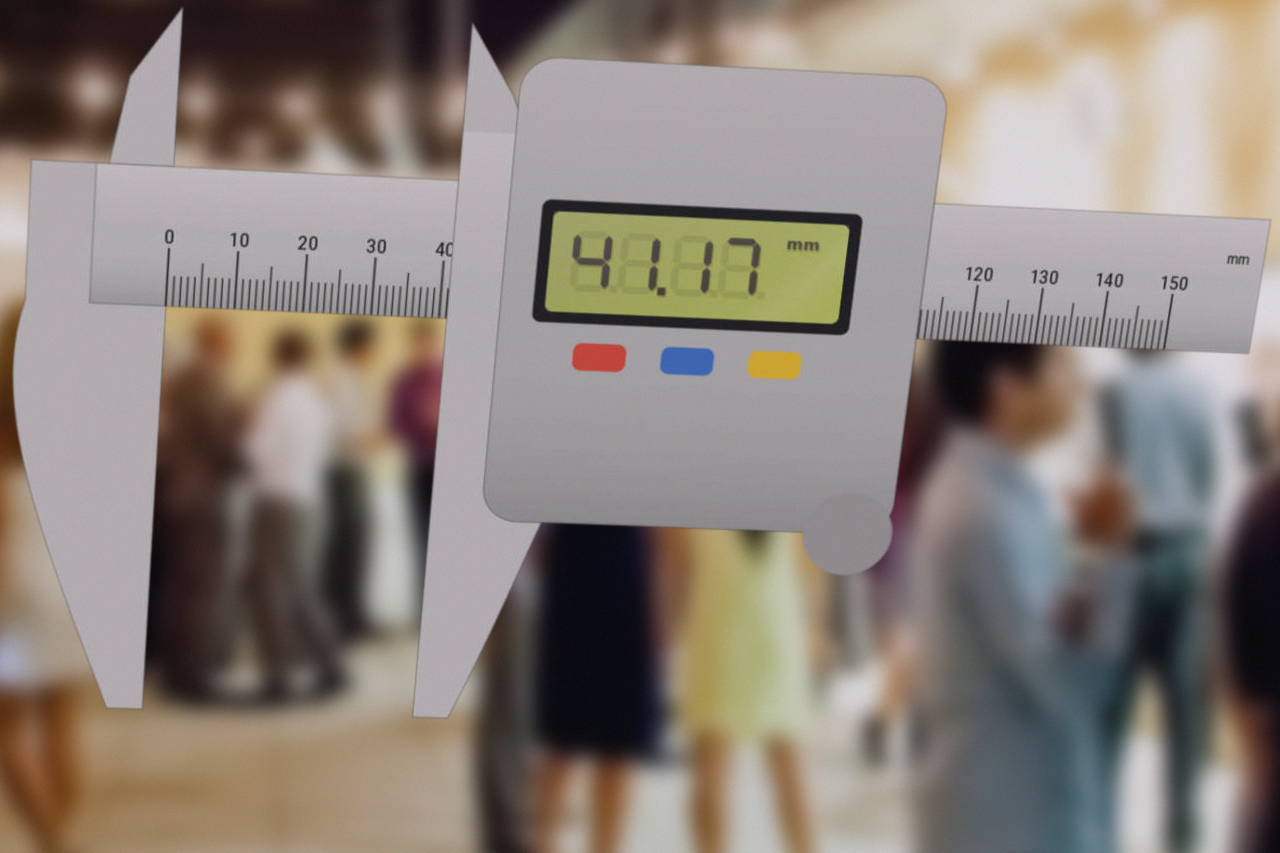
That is **41.17** mm
